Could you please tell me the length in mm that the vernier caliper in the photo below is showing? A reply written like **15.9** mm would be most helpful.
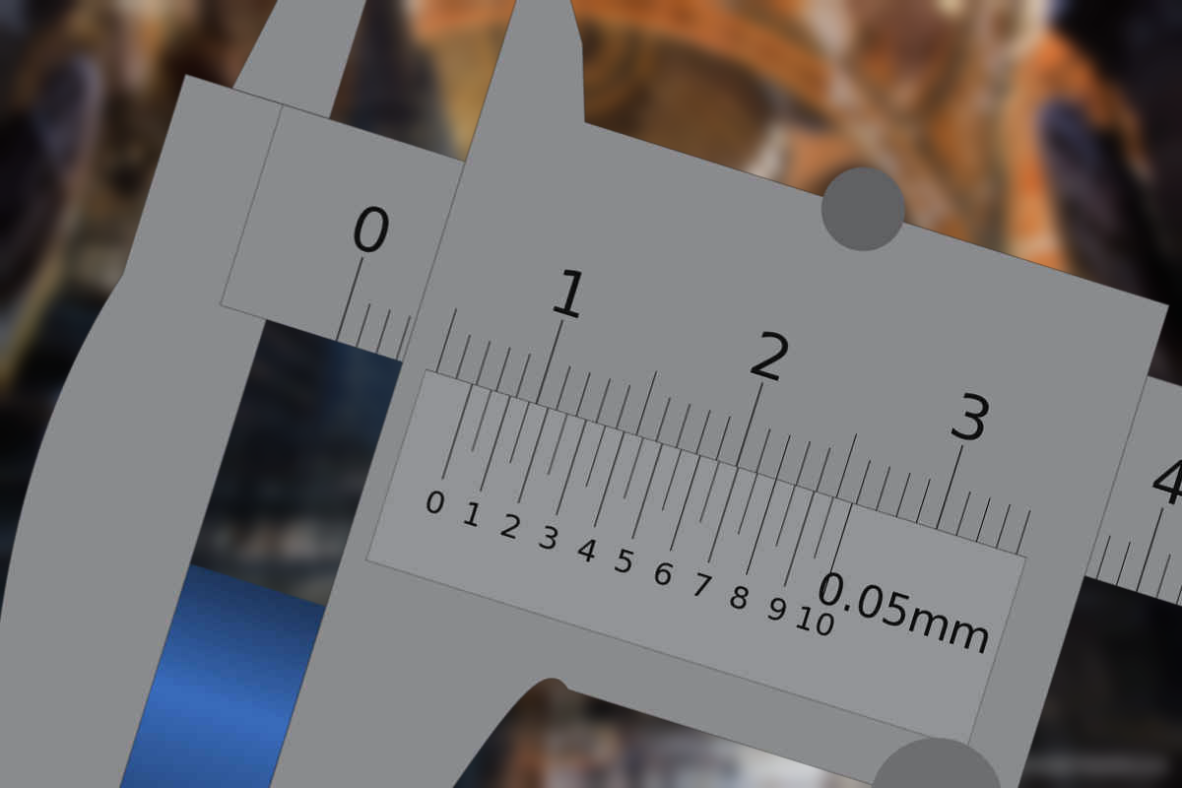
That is **6.8** mm
